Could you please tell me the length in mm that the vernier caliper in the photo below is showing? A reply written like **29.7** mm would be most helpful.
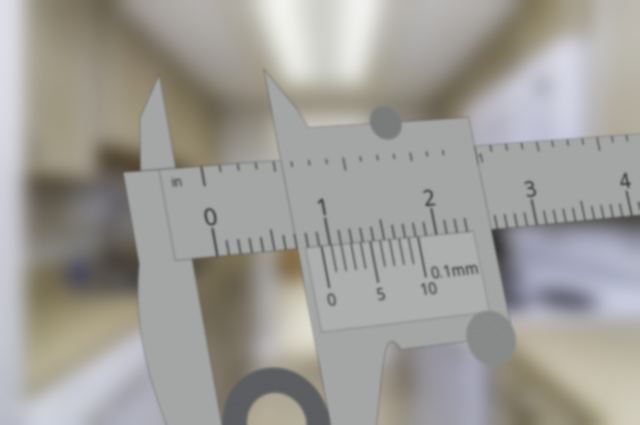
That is **9.2** mm
